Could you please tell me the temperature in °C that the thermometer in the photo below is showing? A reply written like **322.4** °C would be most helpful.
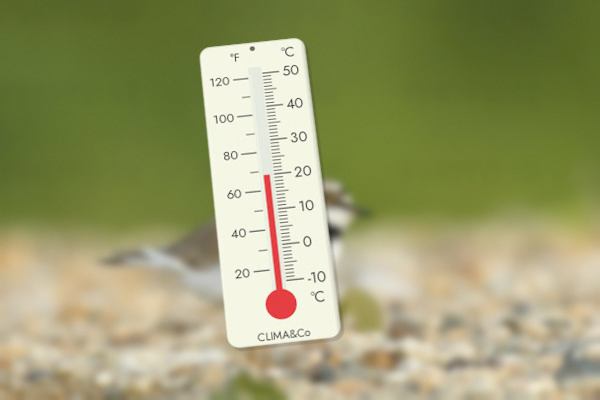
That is **20** °C
